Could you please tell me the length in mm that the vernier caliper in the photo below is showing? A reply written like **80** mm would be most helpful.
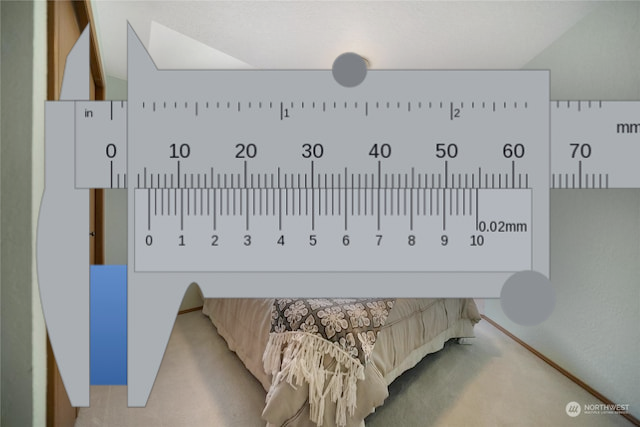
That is **5.6** mm
